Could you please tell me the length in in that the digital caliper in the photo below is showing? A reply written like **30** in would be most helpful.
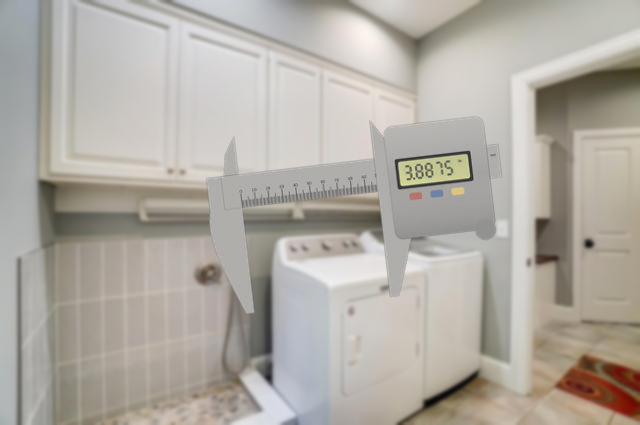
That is **3.8875** in
